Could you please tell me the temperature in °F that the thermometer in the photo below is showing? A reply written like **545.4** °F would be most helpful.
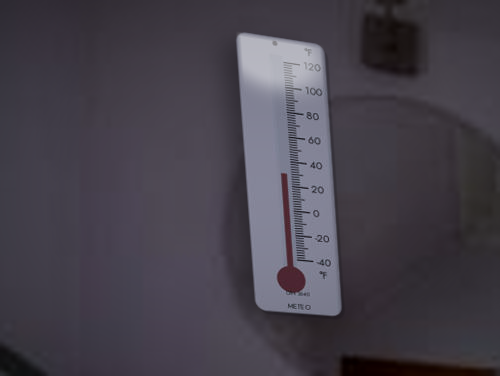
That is **30** °F
